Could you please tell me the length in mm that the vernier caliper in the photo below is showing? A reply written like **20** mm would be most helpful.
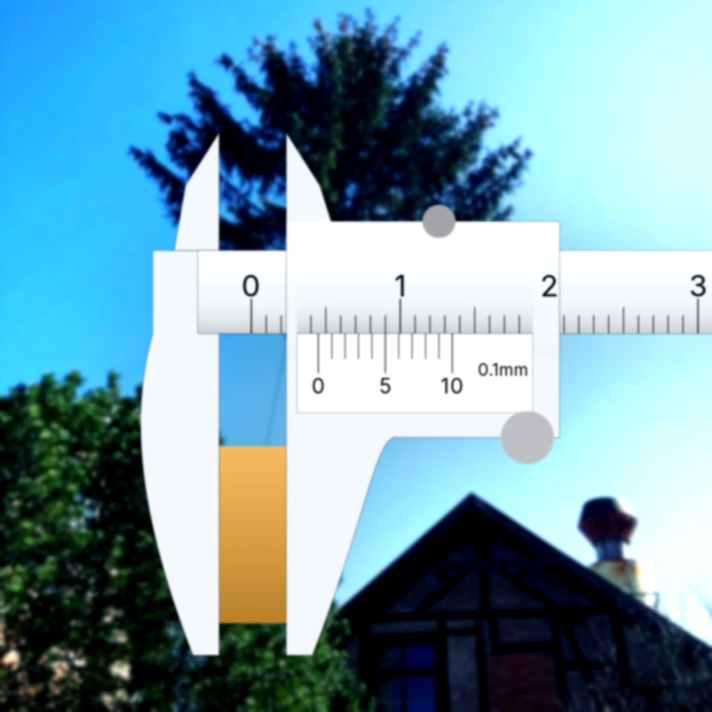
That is **4.5** mm
